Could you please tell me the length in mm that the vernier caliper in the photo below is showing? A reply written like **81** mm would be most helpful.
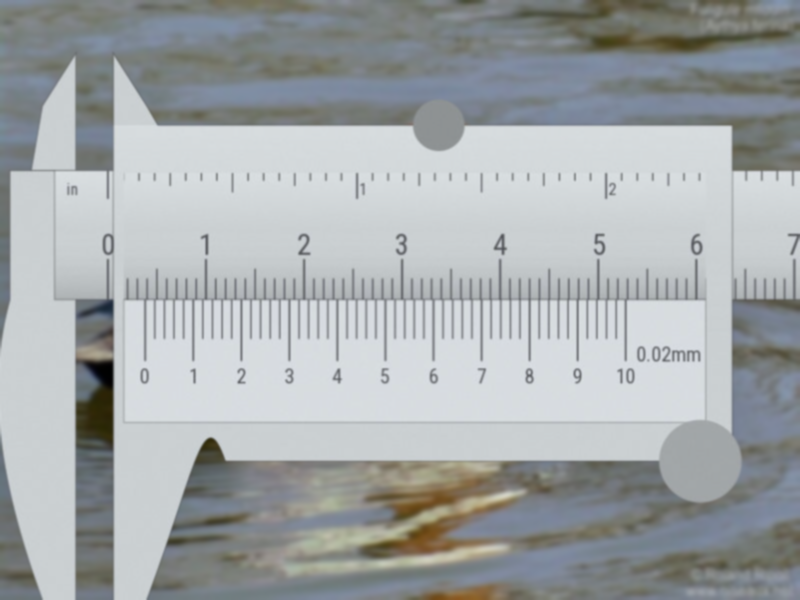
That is **3.8** mm
